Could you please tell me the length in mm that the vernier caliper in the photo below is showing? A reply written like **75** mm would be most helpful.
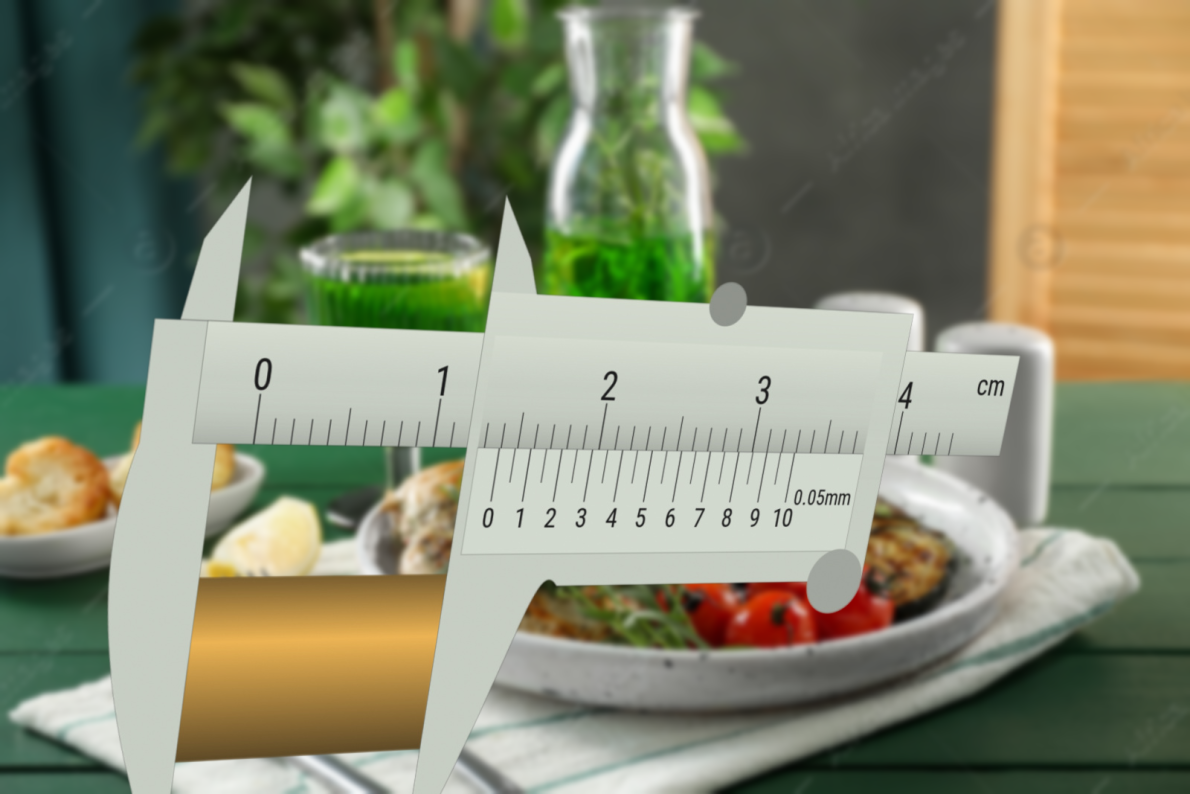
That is **13.9** mm
